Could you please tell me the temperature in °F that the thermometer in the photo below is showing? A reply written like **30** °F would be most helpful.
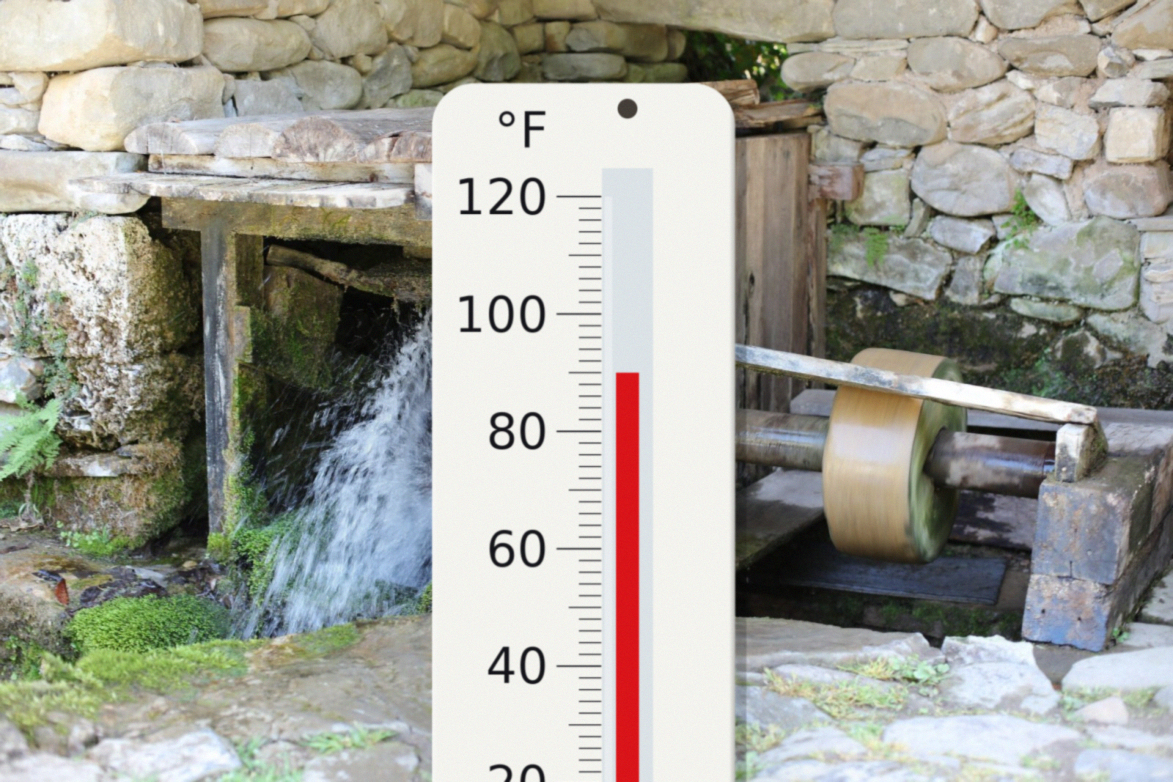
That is **90** °F
